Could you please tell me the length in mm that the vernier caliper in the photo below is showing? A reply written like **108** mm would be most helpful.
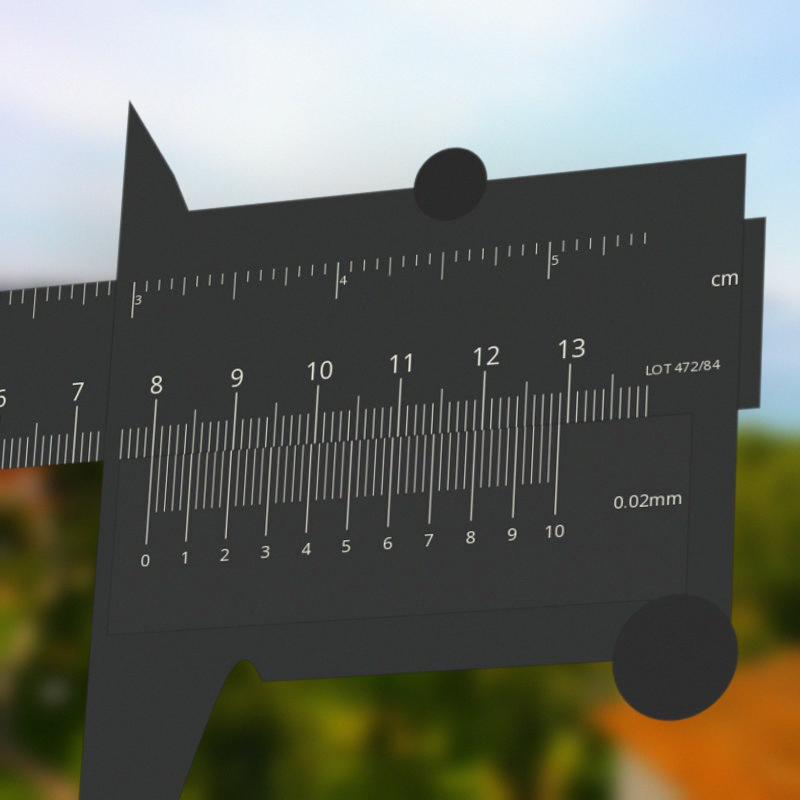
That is **80.0** mm
